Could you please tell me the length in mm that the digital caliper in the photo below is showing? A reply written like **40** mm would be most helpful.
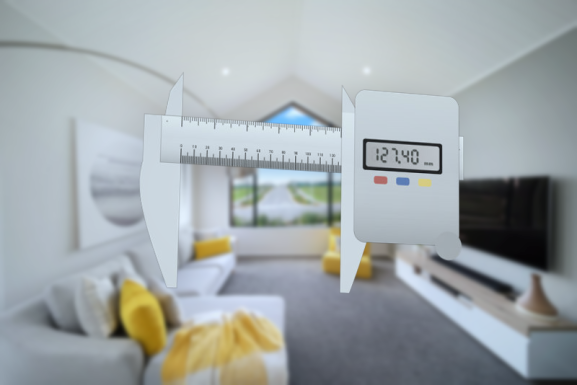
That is **127.40** mm
